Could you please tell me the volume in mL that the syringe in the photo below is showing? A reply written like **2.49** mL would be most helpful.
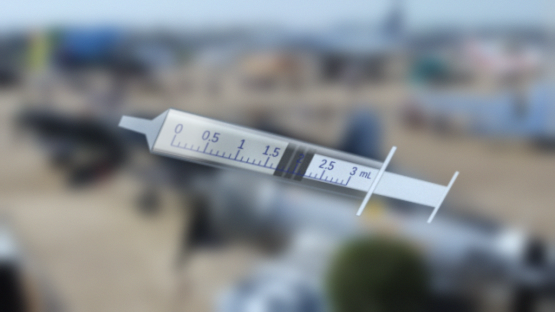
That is **1.7** mL
